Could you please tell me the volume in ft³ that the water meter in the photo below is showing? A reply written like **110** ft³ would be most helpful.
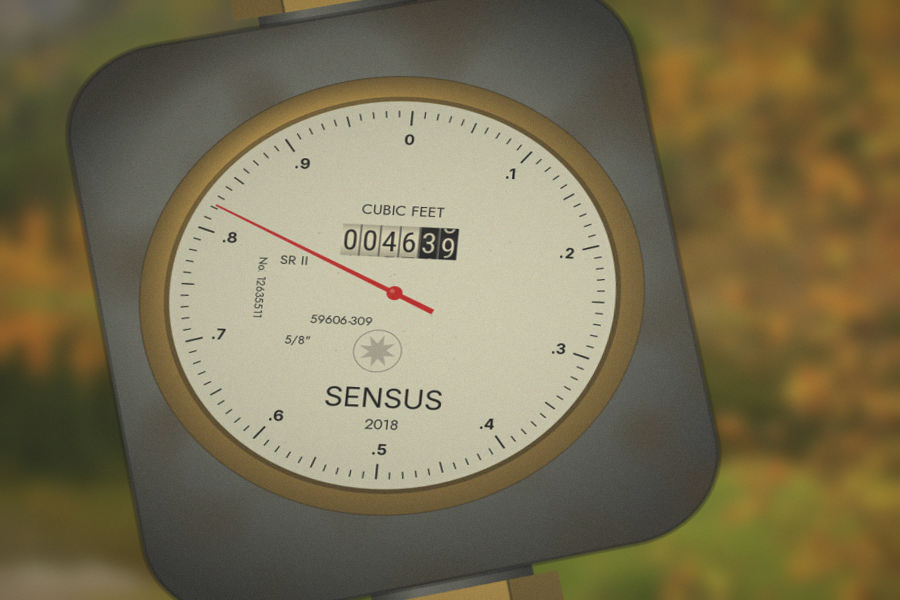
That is **4638.82** ft³
